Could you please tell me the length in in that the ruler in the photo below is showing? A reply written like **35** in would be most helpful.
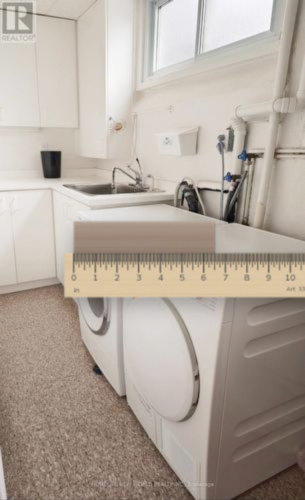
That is **6.5** in
